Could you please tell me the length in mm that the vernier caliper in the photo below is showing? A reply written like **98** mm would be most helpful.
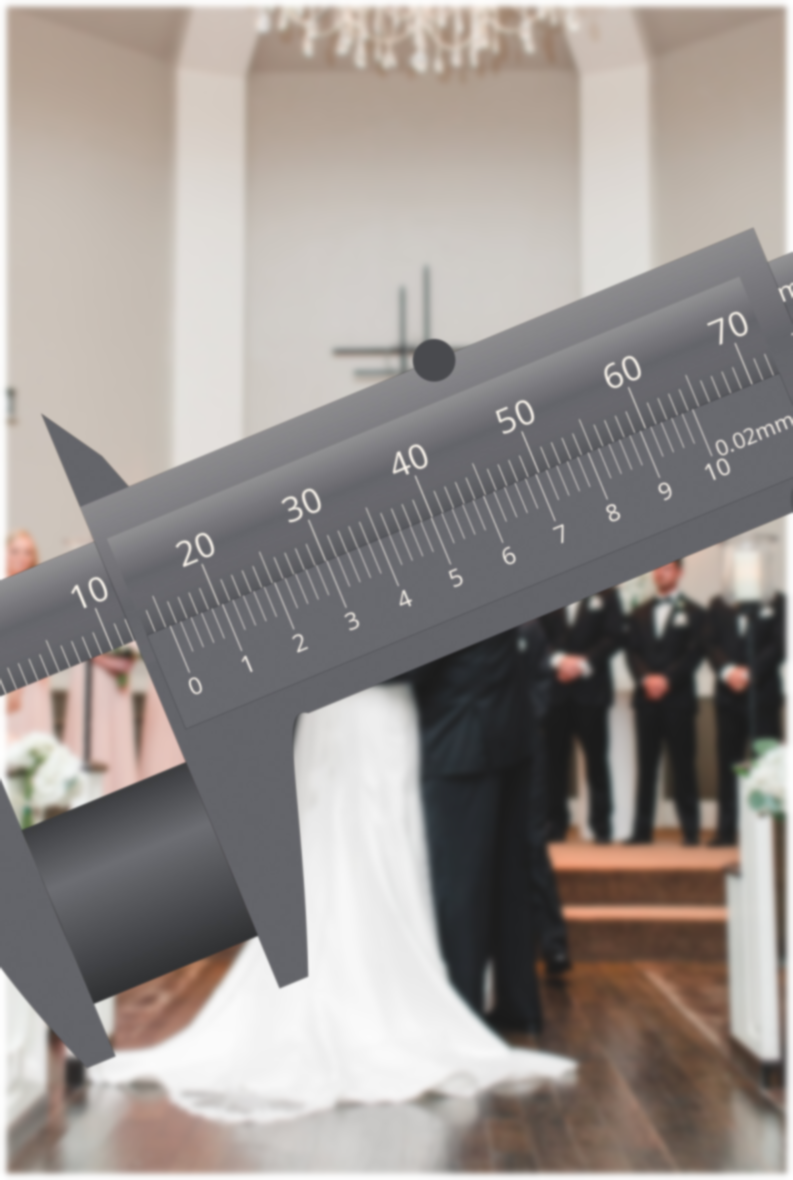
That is **15.4** mm
